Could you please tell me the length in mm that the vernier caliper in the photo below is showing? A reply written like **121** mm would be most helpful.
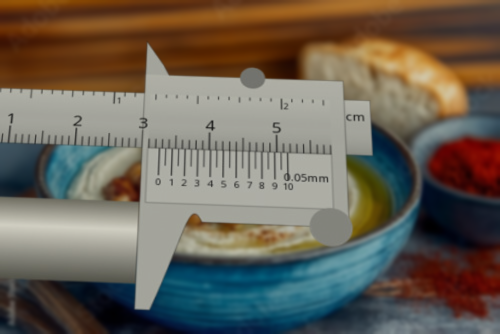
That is **32.6** mm
